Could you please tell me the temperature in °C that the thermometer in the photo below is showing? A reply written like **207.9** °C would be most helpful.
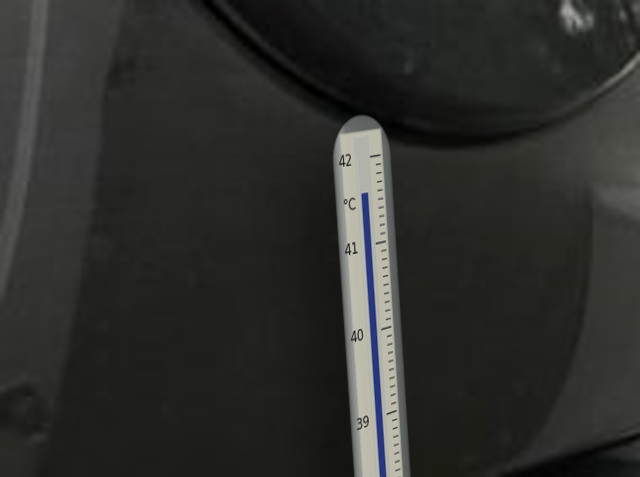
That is **41.6** °C
